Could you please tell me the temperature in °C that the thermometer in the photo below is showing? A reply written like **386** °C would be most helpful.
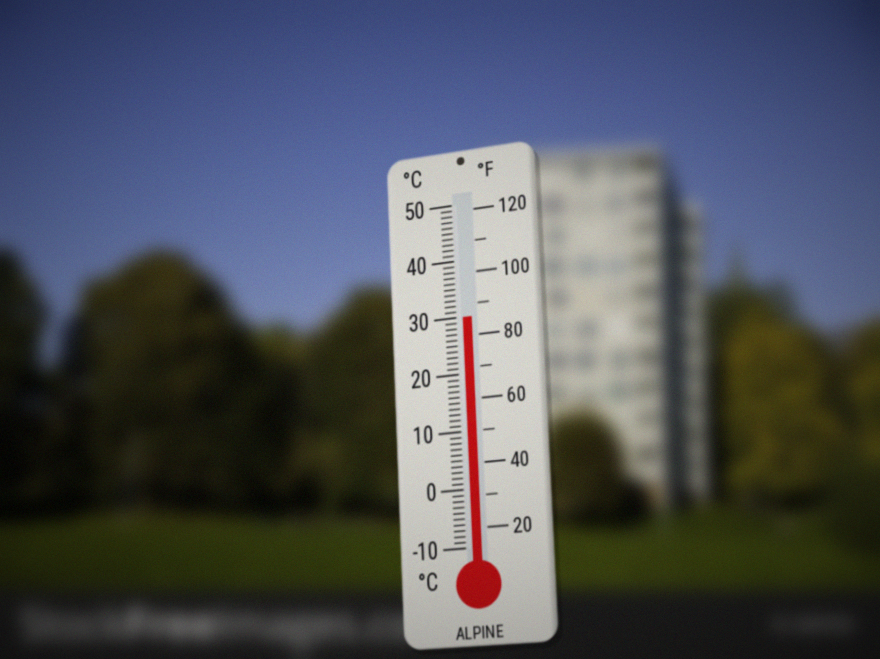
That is **30** °C
